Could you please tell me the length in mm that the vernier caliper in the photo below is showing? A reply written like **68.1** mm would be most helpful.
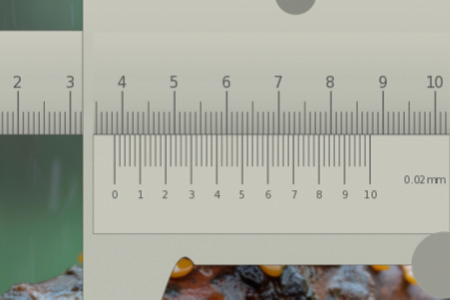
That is **38.5** mm
